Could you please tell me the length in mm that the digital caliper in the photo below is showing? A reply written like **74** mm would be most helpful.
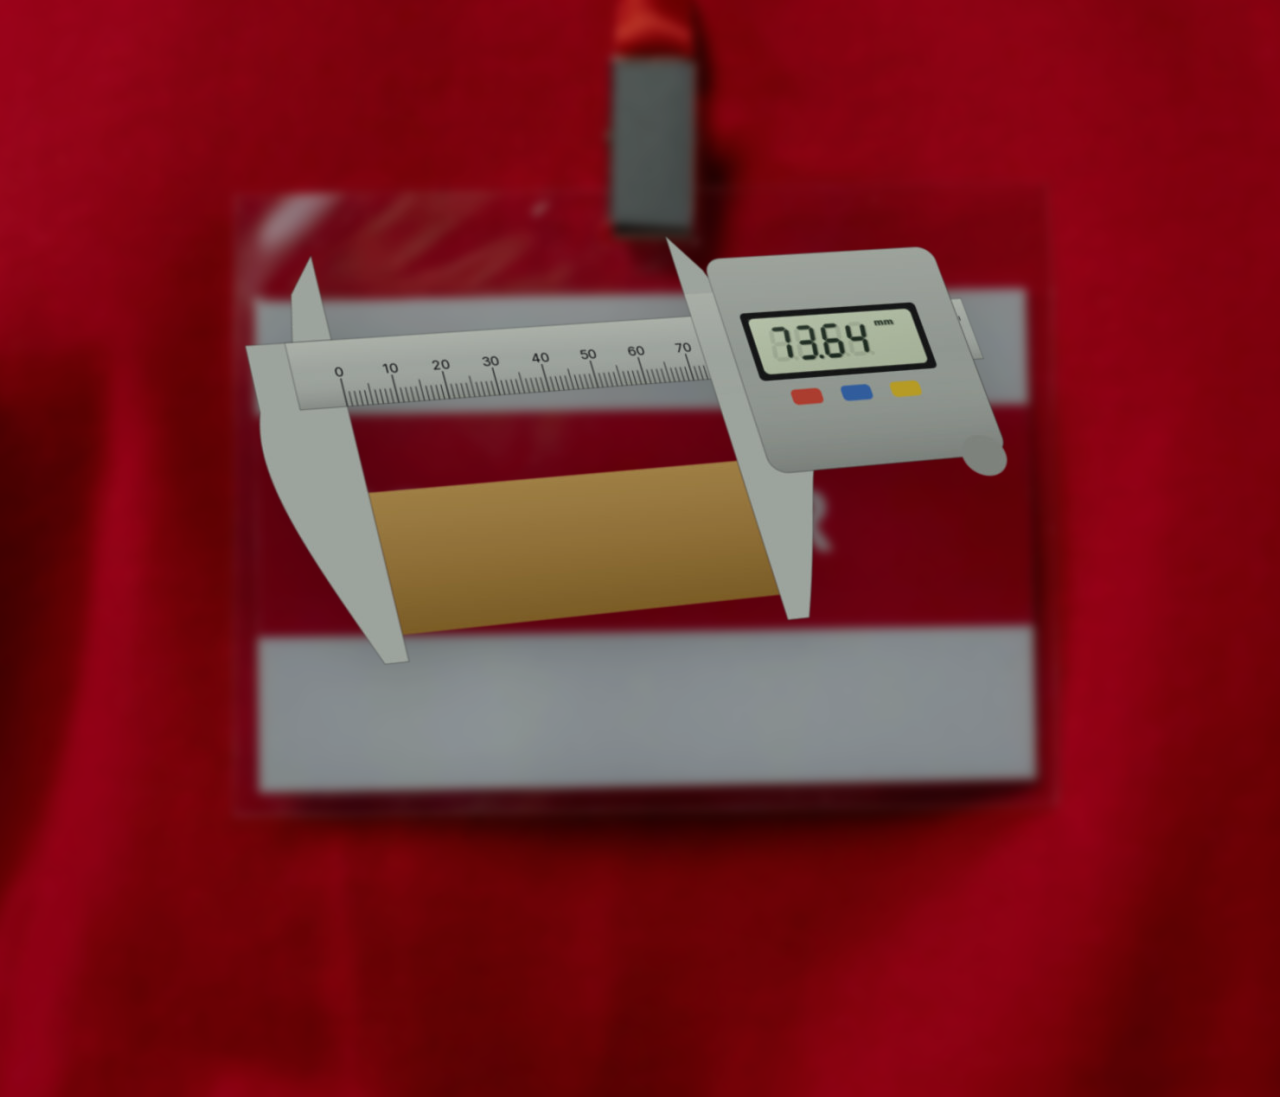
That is **73.64** mm
